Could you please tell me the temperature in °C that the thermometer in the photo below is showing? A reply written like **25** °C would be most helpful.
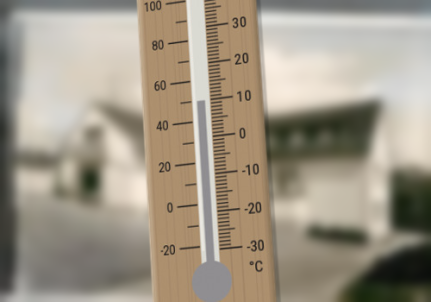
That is **10** °C
